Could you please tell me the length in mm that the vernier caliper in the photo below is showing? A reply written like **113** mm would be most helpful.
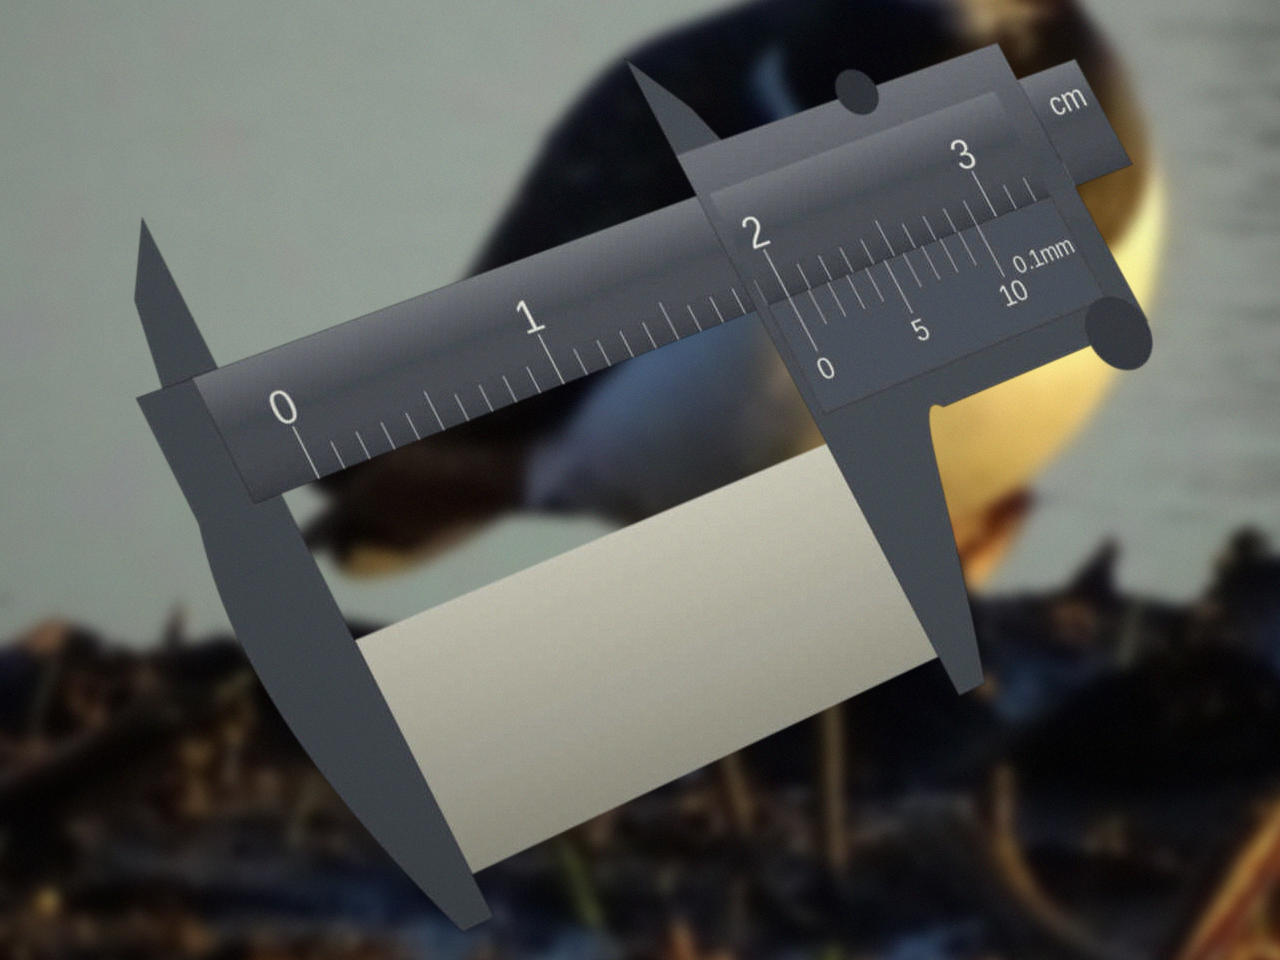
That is **20.0** mm
